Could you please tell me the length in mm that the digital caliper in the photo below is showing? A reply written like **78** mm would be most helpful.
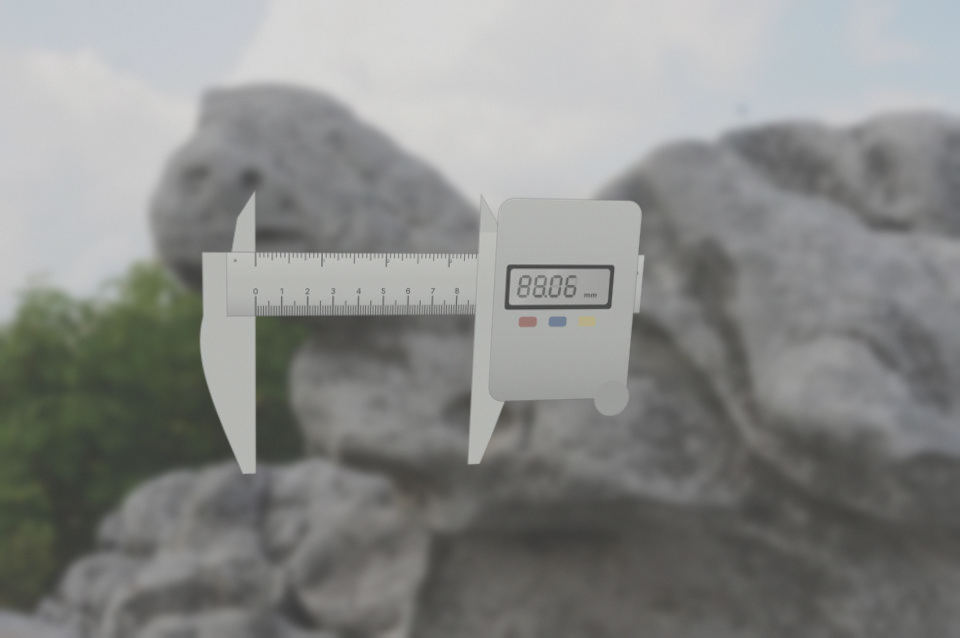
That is **88.06** mm
